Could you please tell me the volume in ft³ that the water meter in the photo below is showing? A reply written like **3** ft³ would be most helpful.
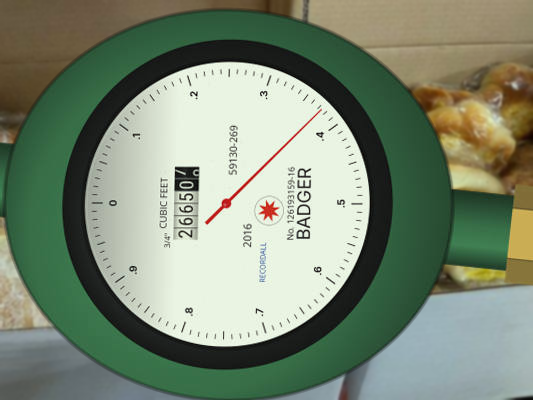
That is **266507.37** ft³
